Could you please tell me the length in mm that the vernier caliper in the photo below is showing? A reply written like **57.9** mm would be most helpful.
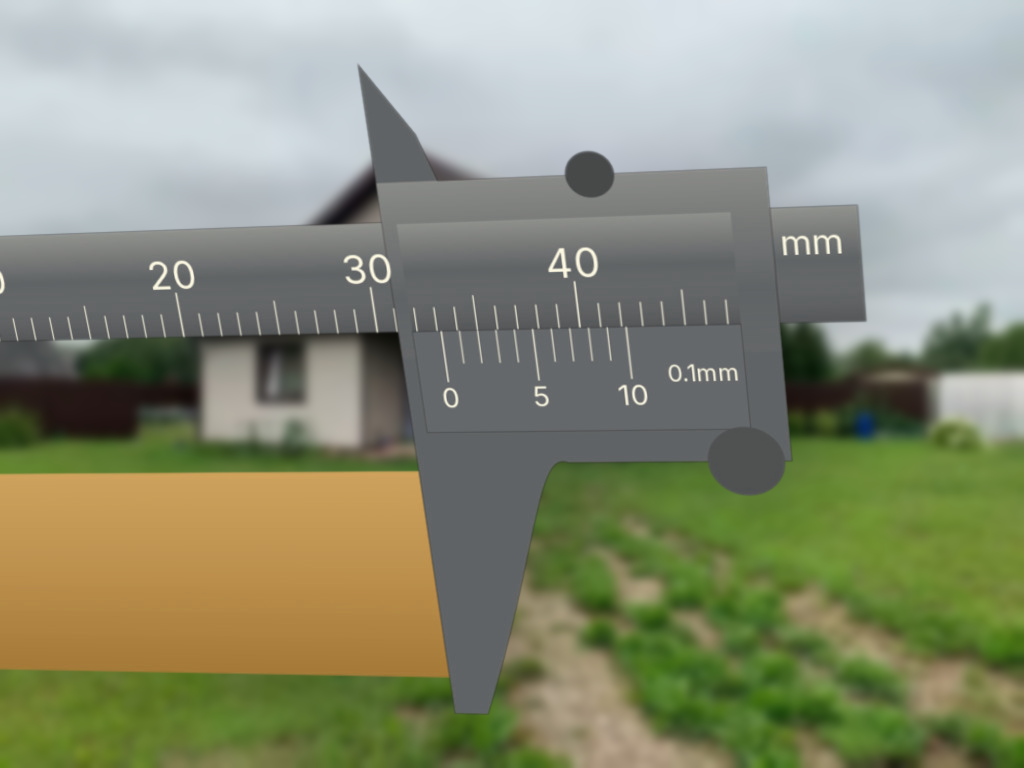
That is **33.2** mm
